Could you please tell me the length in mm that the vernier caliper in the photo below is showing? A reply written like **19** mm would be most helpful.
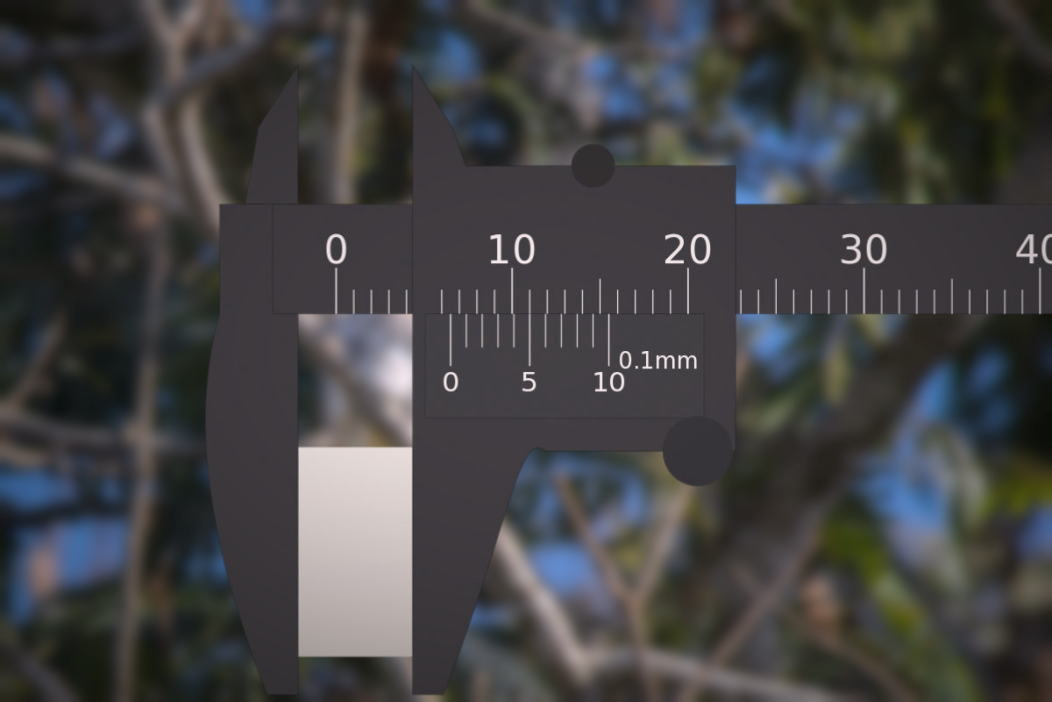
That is **6.5** mm
